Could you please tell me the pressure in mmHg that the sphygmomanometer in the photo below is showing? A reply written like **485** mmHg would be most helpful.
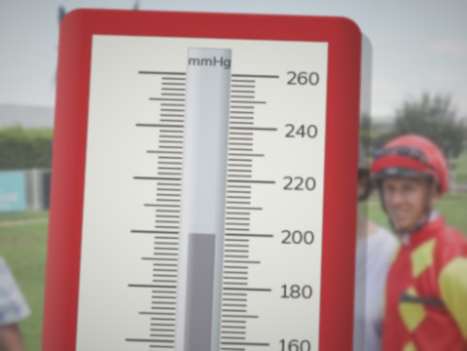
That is **200** mmHg
